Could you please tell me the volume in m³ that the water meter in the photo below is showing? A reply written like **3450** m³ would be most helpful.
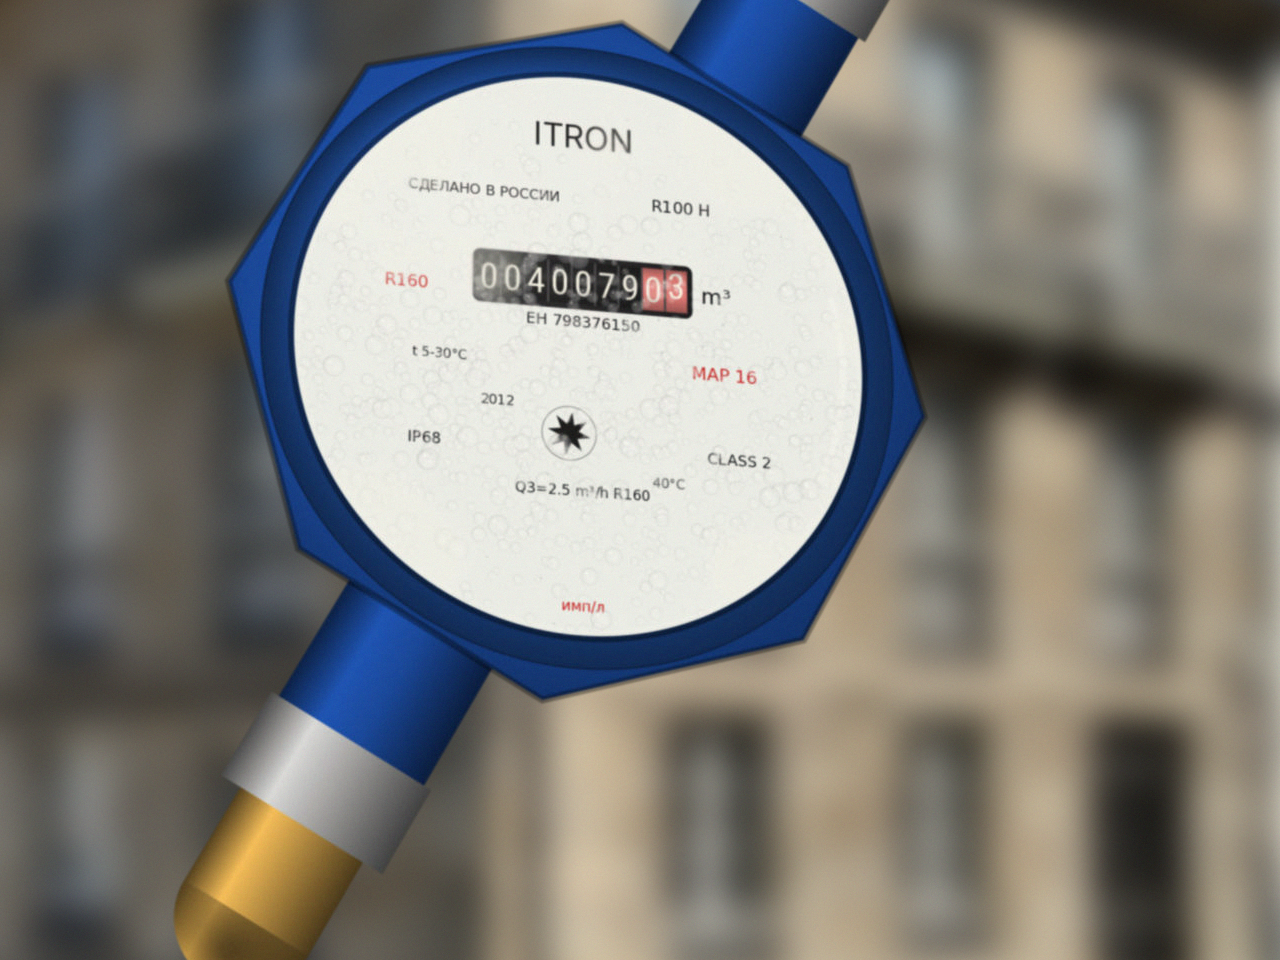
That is **40079.03** m³
